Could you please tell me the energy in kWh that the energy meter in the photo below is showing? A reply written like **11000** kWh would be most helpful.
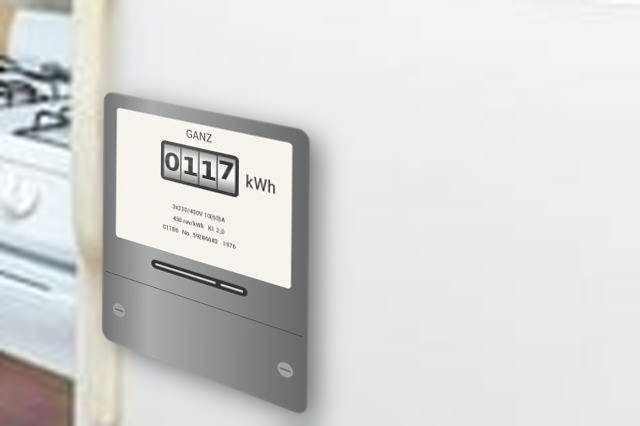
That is **117** kWh
